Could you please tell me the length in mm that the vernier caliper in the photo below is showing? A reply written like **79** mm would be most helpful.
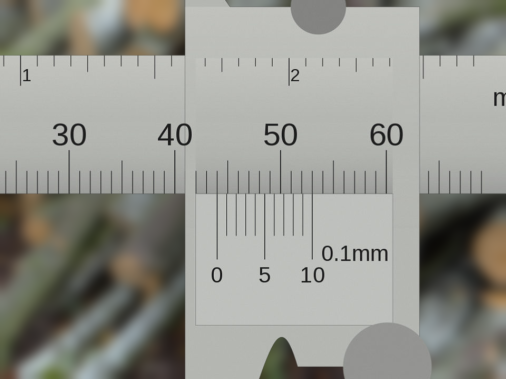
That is **44.0** mm
